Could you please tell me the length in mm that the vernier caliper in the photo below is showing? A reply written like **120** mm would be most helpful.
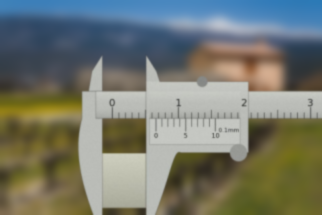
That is **6.6** mm
